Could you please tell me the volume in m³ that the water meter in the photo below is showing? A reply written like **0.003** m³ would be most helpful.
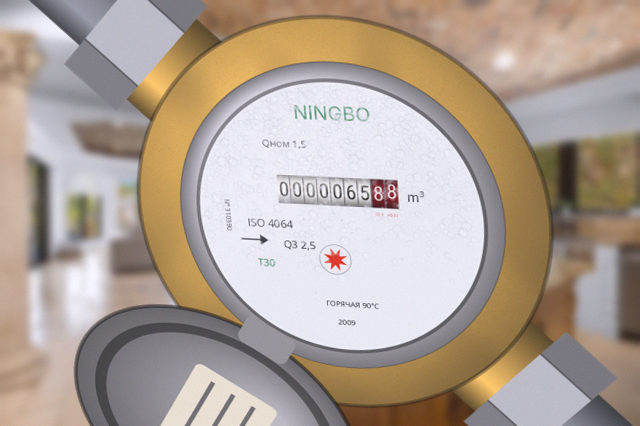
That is **65.88** m³
